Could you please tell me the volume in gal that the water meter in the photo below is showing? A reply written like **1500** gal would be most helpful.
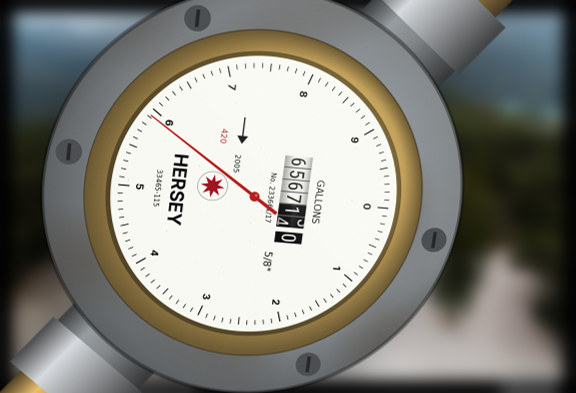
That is **6567135.9** gal
